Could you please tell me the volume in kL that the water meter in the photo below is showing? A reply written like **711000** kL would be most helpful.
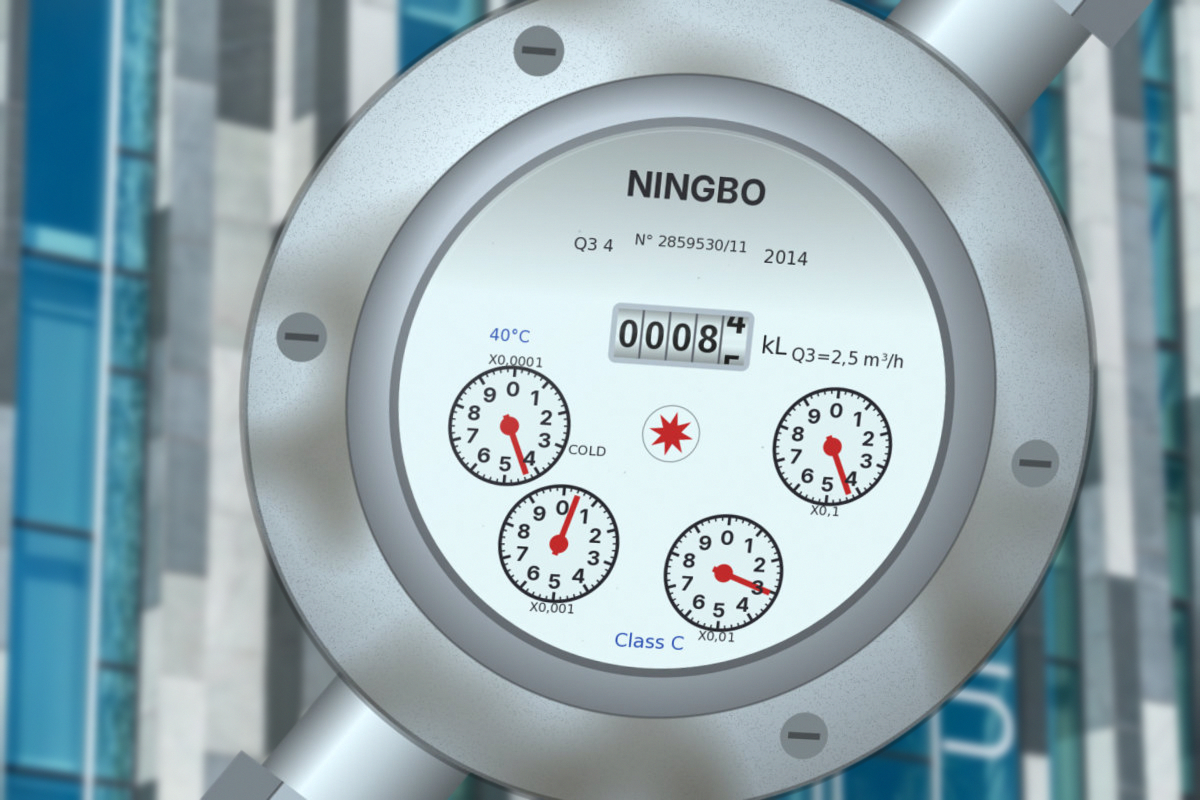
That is **84.4304** kL
